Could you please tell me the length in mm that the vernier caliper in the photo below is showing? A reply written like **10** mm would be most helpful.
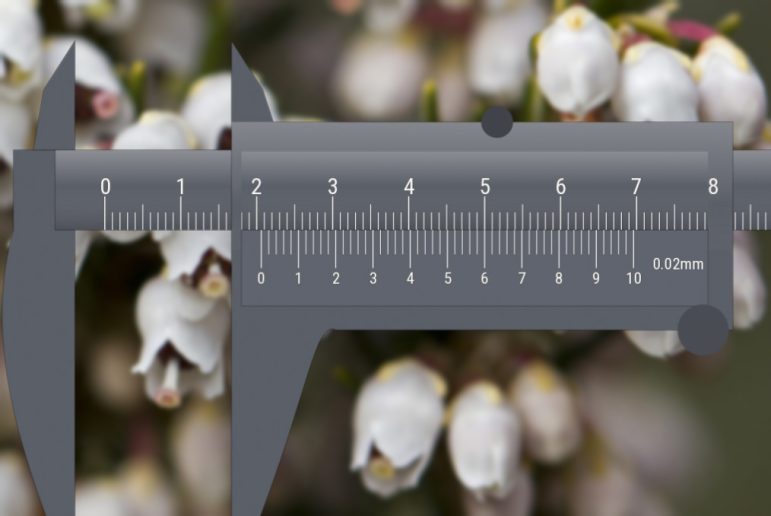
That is **20.6** mm
